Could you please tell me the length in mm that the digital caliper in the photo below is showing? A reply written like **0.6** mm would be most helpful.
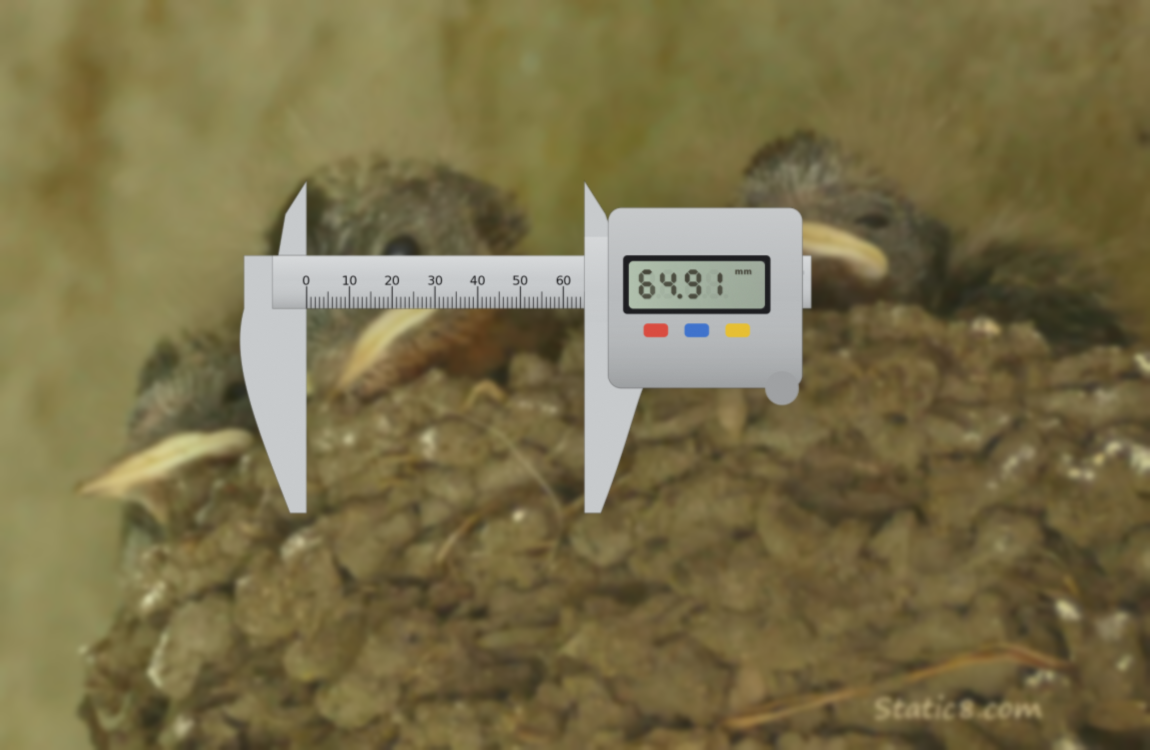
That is **64.91** mm
